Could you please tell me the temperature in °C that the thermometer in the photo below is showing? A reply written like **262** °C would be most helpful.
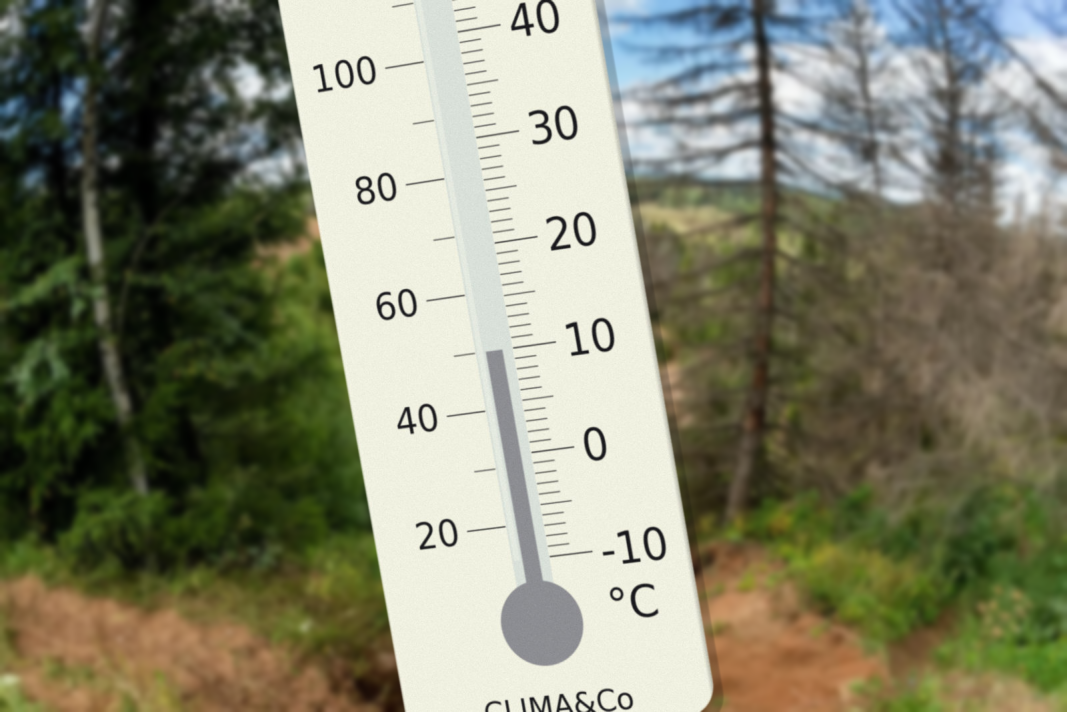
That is **10** °C
